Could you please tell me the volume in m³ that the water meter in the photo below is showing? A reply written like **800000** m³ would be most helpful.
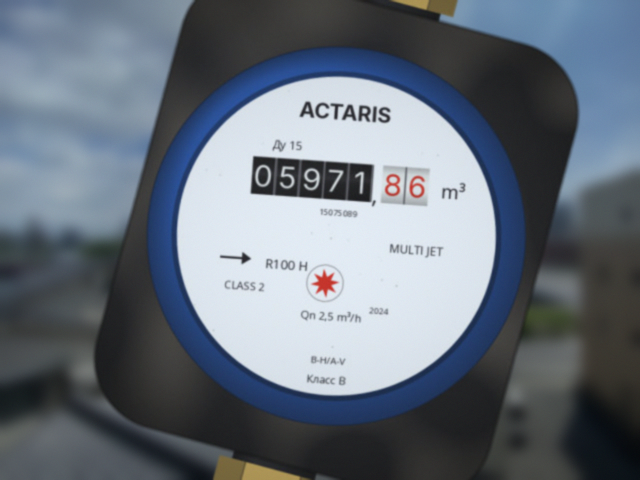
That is **5971.86** m³
